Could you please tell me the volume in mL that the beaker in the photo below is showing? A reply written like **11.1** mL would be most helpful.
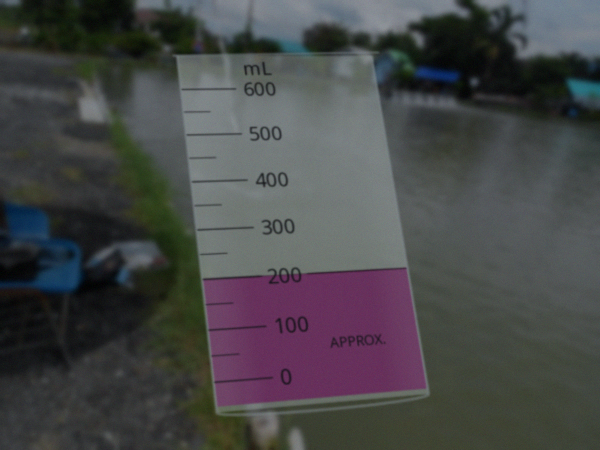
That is **200** mL
